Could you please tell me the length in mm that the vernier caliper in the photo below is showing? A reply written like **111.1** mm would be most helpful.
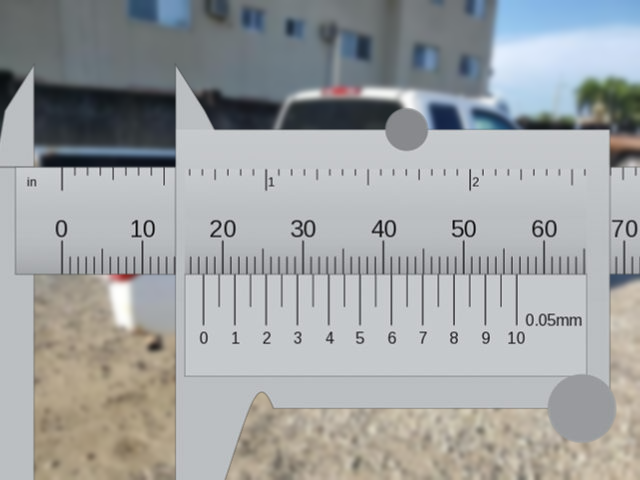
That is **17.6** mm
